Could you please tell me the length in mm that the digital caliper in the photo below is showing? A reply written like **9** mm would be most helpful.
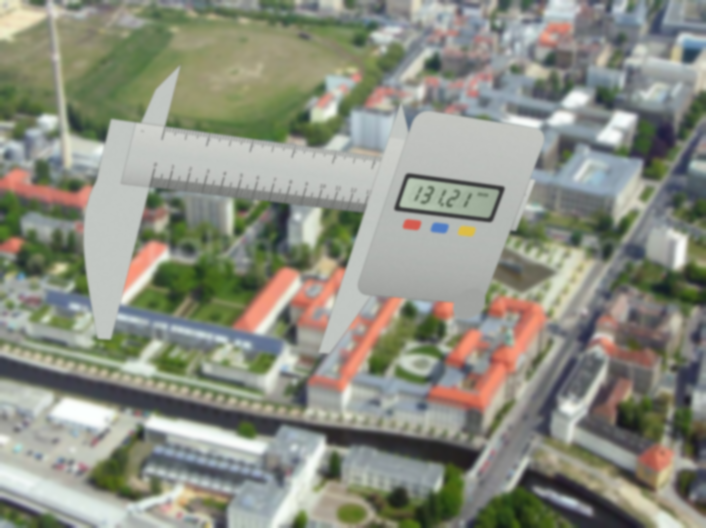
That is **131.21** mm
